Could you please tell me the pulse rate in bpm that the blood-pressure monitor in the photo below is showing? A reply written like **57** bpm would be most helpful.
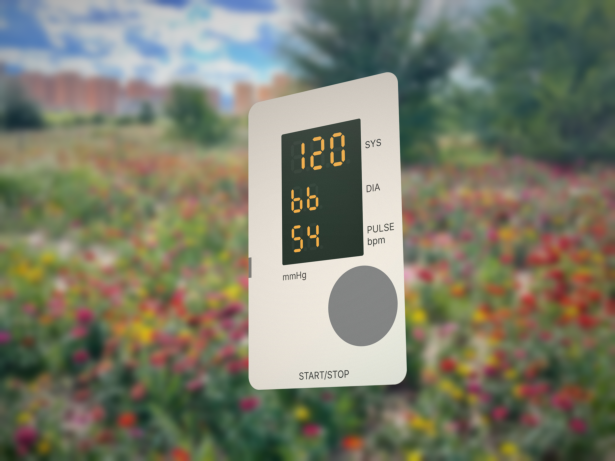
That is **54** bpm
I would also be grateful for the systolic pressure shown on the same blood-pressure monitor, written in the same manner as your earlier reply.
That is **120** mmHg
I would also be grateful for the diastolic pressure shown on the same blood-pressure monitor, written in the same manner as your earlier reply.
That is **66** mmHg
